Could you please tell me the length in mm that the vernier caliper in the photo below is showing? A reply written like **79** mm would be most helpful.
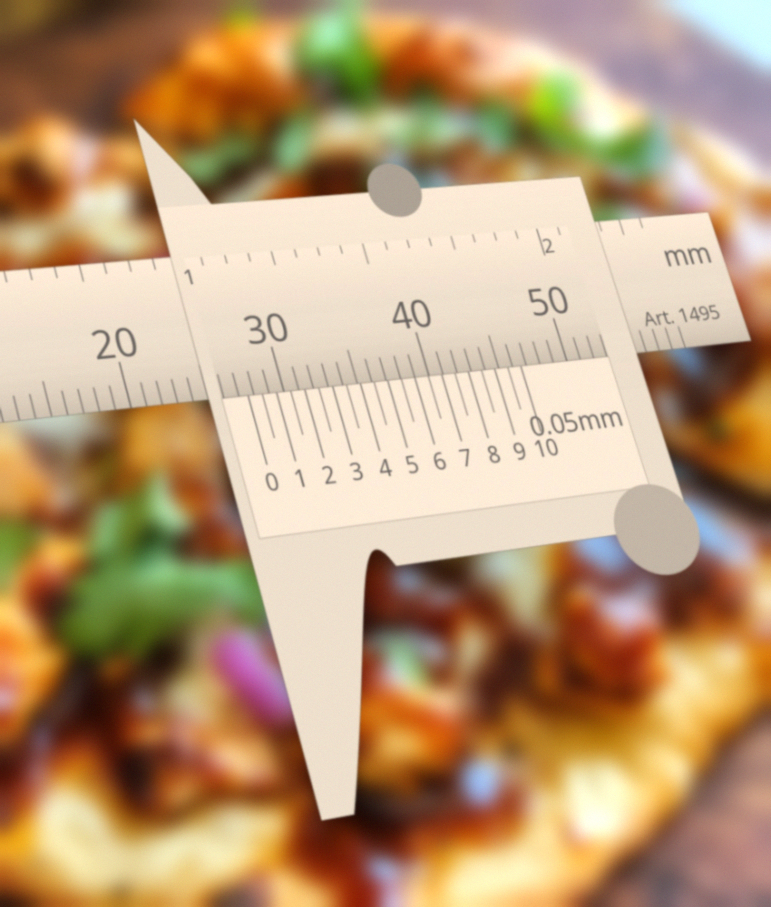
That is **27.6** mm
